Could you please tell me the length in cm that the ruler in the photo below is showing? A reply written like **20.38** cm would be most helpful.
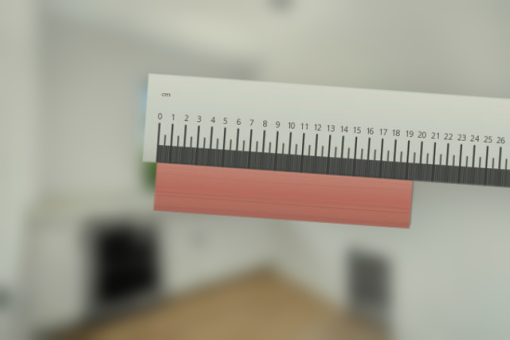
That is **19.5** cm
